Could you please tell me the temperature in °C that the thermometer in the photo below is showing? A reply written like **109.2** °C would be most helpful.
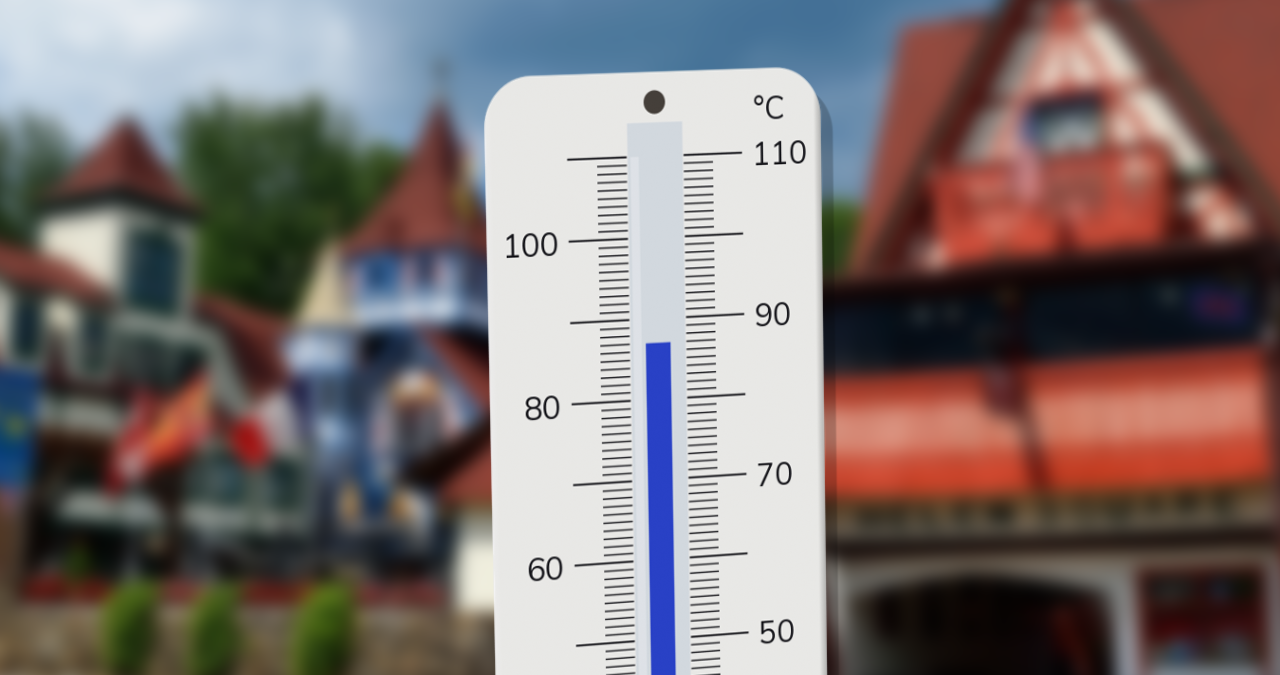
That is **87** °C
